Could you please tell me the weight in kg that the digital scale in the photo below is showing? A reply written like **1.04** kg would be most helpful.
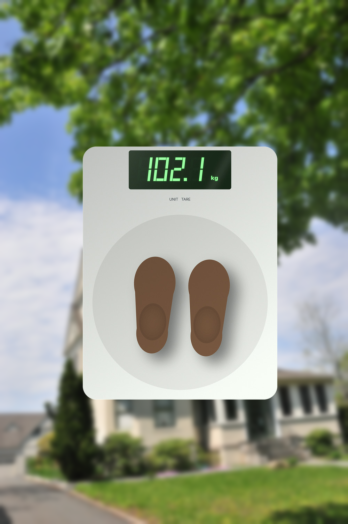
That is **102.1** kg
